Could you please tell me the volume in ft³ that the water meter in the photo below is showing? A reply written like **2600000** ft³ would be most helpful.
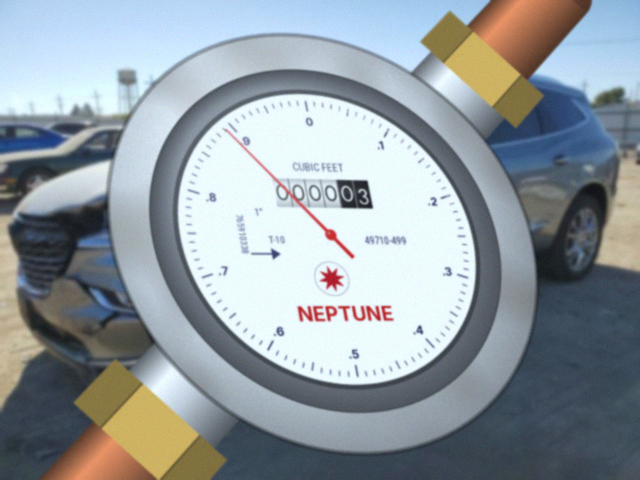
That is **2.89** ft³
